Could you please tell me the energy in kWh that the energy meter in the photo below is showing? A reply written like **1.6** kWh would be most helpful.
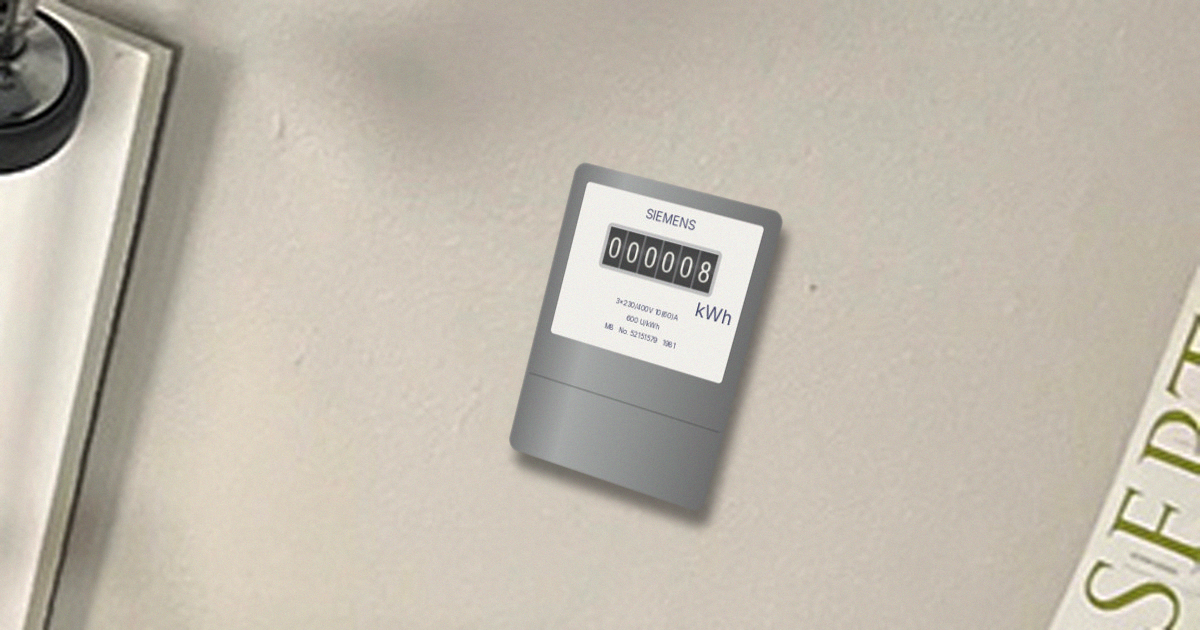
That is **8** kWh
